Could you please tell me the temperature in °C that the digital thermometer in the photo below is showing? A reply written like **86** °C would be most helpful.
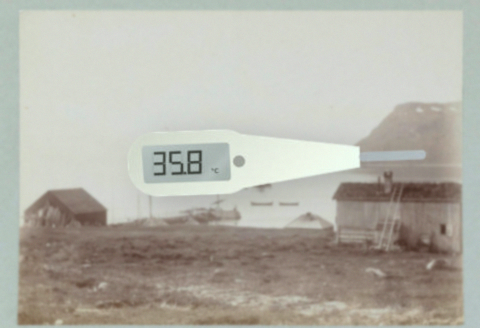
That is **35.8** °C
